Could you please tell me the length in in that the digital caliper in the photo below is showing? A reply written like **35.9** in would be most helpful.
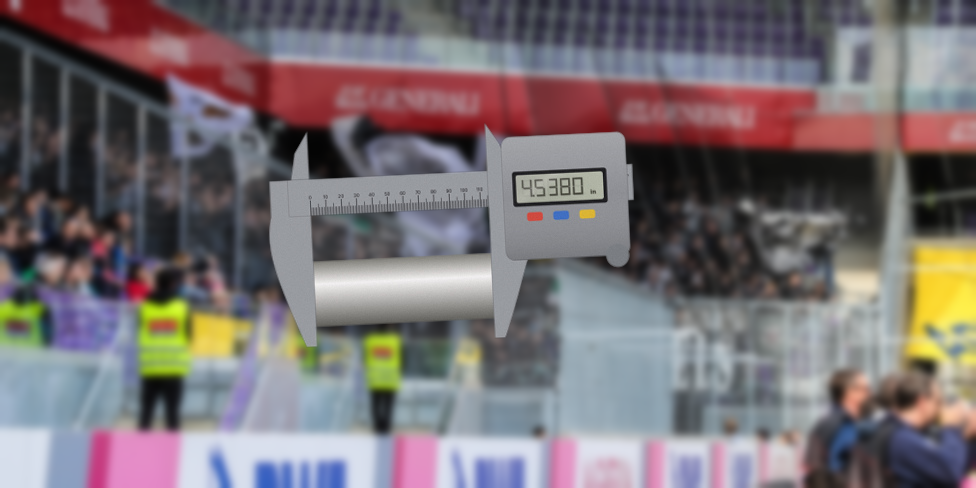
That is **4.5380** in
